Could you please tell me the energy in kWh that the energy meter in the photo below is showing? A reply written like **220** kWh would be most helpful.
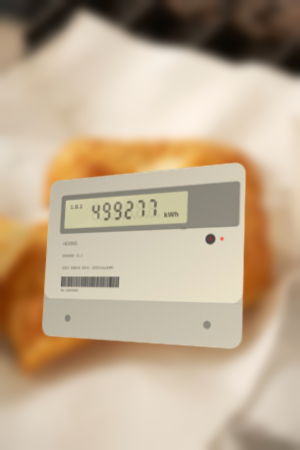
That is **499277** kWh
